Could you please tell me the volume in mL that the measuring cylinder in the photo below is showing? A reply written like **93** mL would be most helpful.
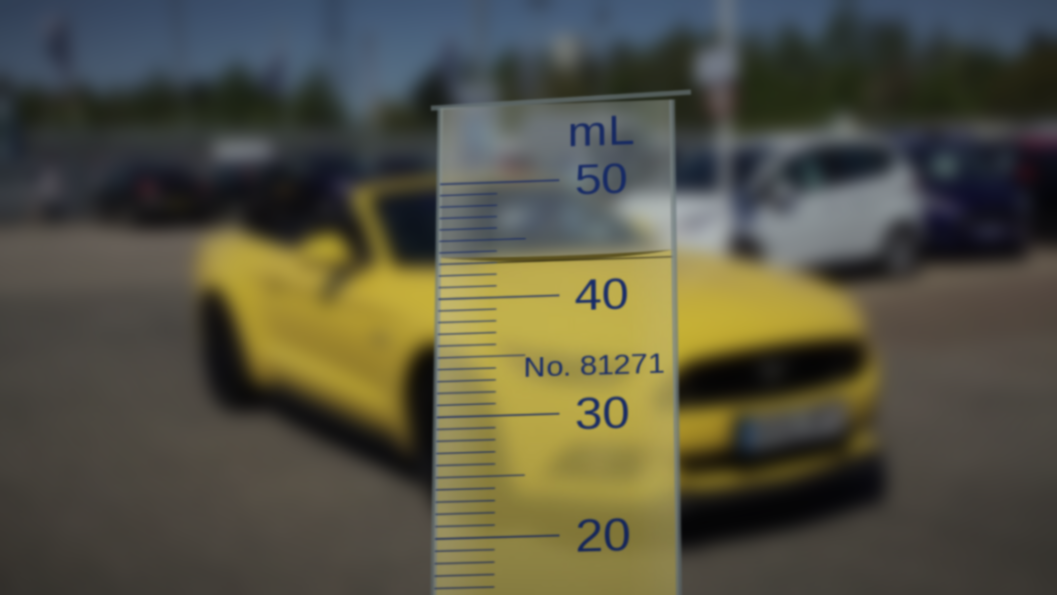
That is **43** mL
